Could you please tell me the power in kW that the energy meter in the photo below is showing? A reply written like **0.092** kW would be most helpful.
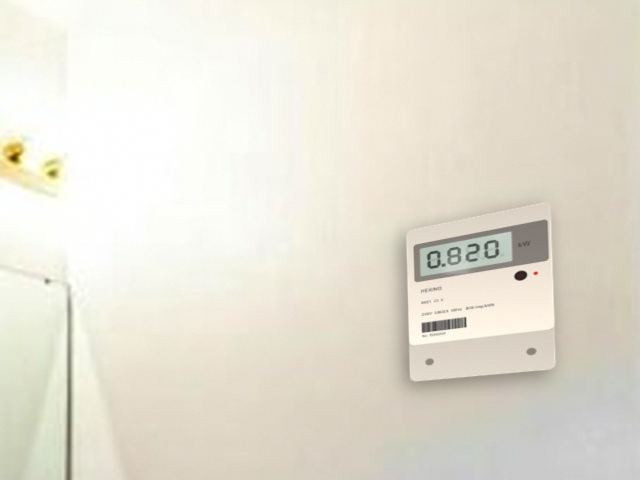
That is **0.820** kW
